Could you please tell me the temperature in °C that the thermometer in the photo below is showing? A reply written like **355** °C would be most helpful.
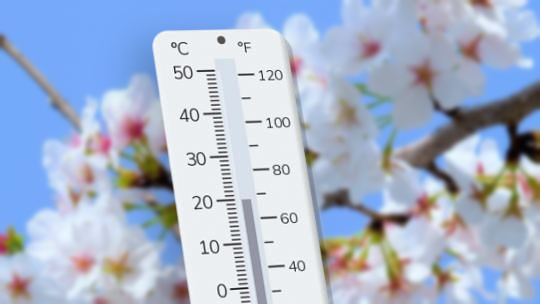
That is **20** °C
